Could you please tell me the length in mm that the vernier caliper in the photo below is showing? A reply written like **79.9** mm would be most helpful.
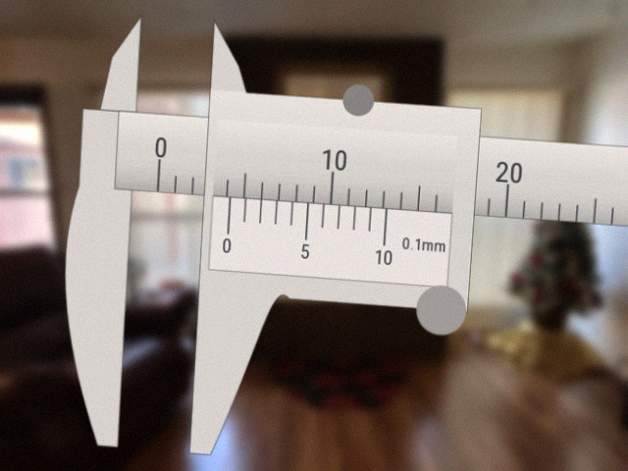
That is **4.2** mm
